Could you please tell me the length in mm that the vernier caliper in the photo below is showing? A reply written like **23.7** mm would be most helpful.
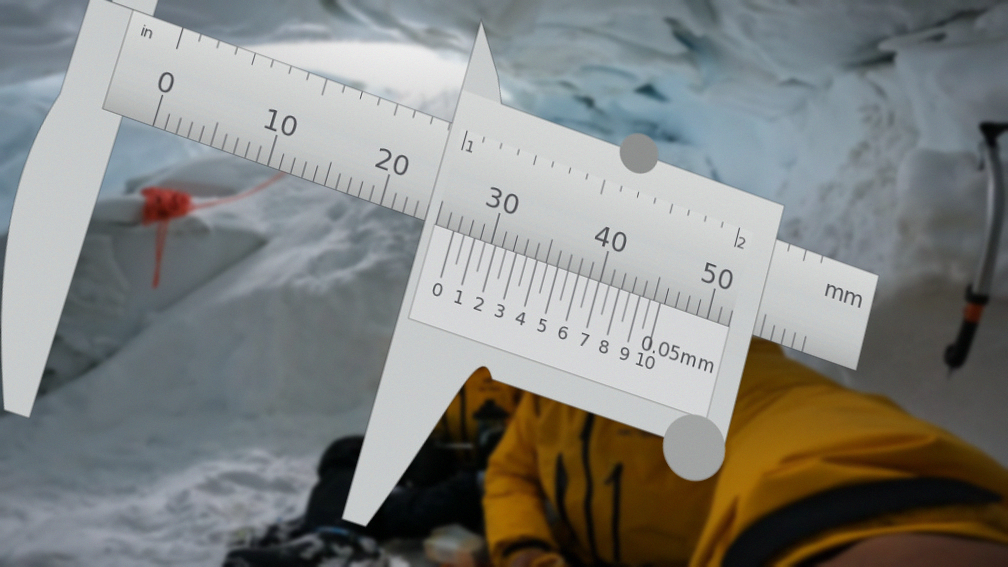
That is **26.6** mm
